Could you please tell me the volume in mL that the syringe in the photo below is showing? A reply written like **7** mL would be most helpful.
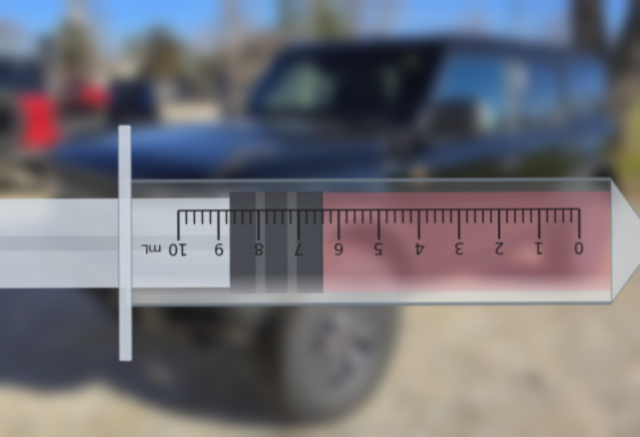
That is **6.4** mL
